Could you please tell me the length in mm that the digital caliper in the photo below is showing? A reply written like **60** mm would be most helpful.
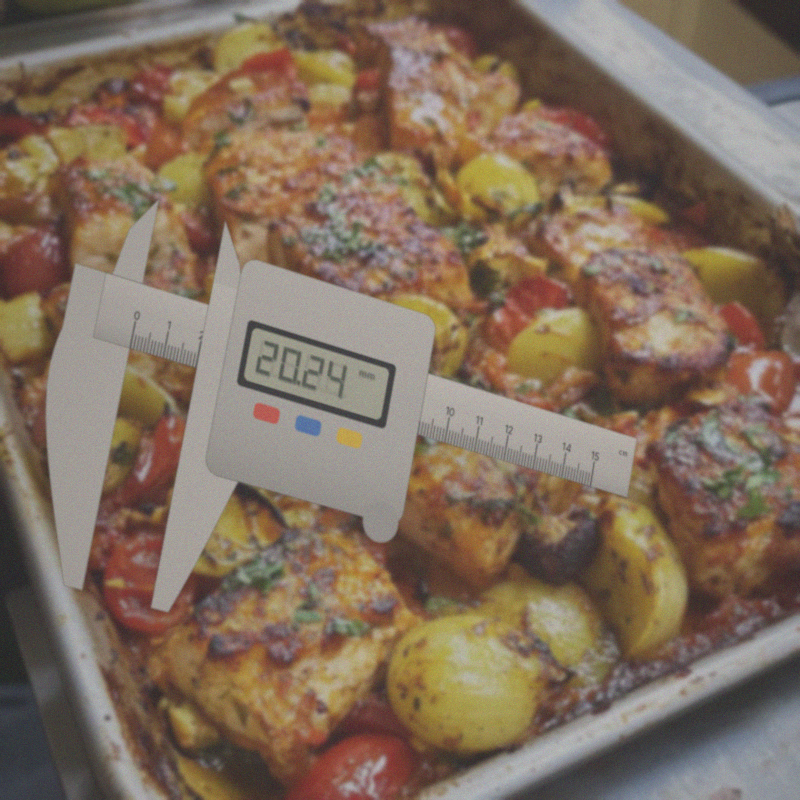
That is **20.24** mm
